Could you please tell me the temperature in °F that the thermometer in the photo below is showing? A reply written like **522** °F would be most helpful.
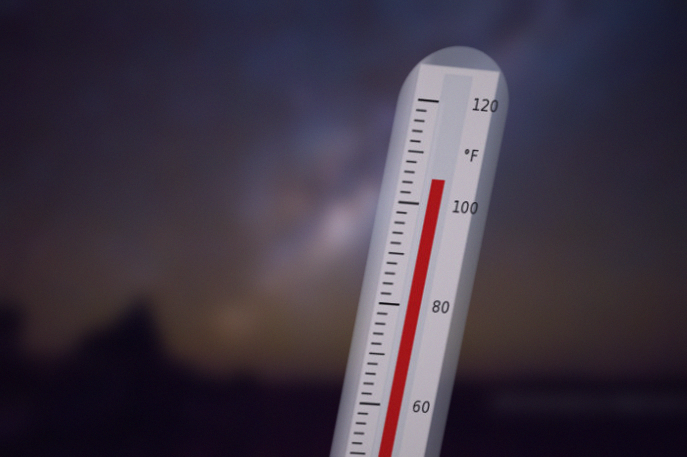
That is **105** °F
